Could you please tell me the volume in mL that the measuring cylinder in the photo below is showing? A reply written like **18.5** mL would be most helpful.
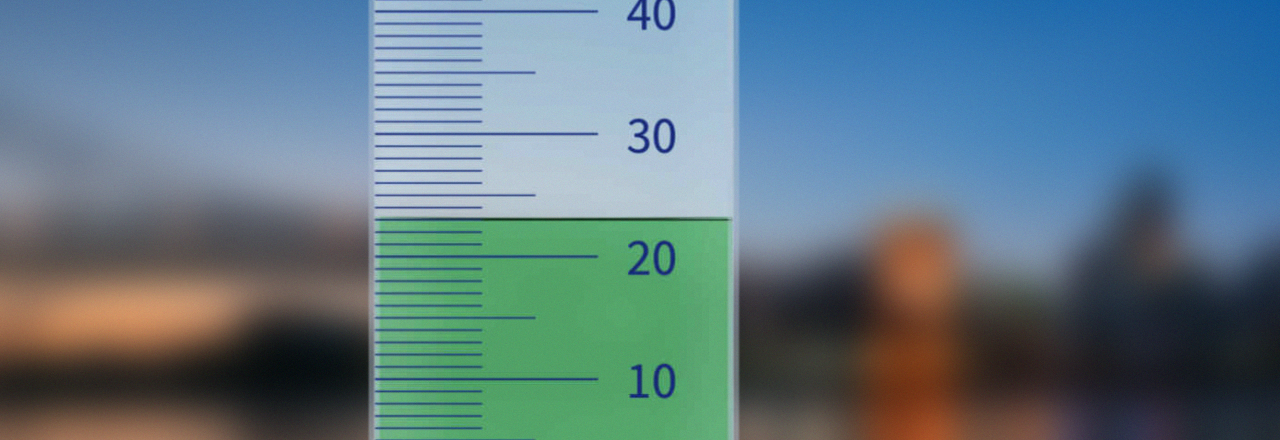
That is **23** mL
